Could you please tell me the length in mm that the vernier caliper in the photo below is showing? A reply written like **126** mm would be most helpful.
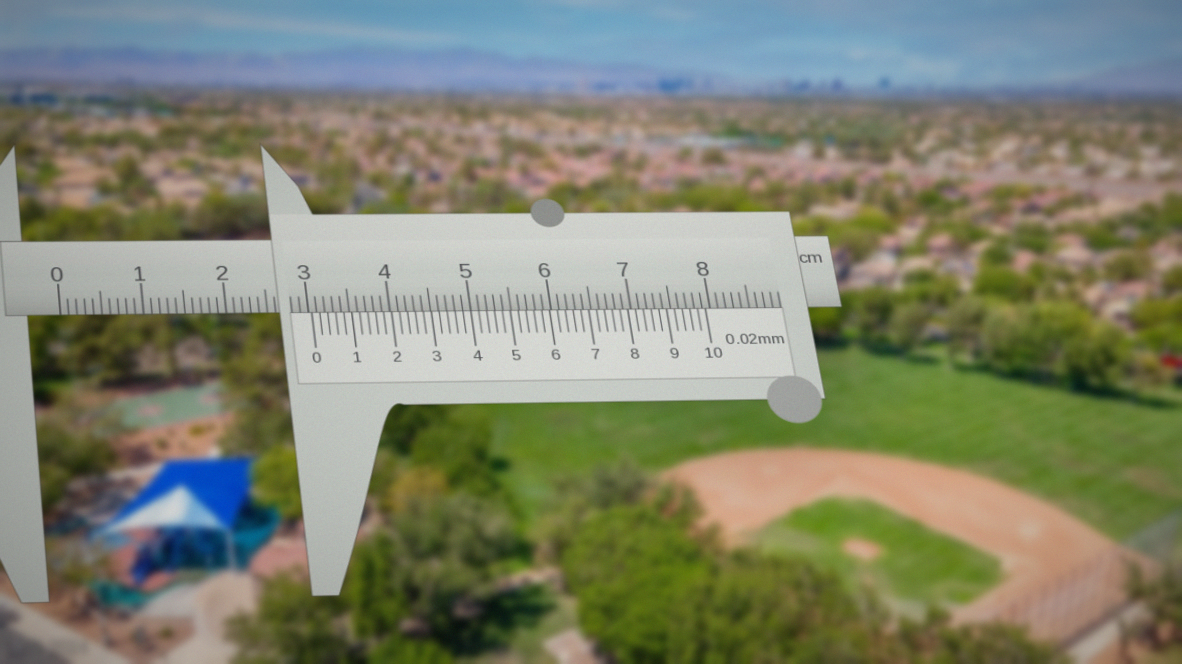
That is **30.4** mm
